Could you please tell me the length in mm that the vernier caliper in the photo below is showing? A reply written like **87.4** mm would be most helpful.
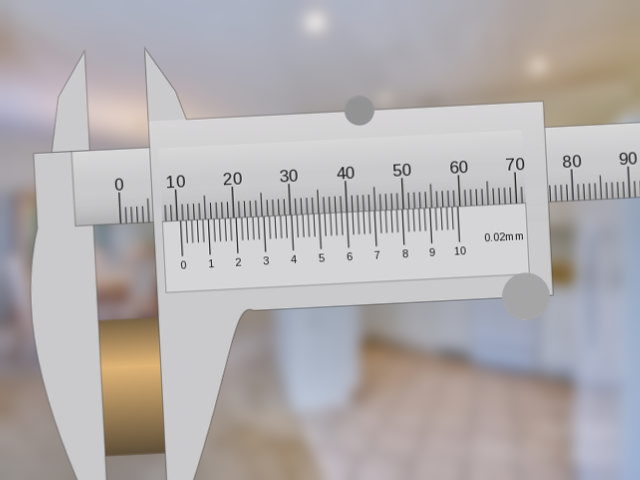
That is **10.6** mm
